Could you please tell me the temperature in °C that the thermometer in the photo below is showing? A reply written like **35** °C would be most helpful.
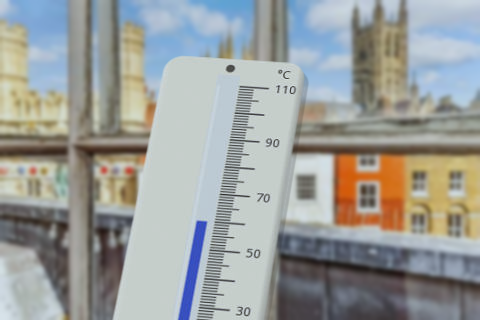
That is **60** °C
